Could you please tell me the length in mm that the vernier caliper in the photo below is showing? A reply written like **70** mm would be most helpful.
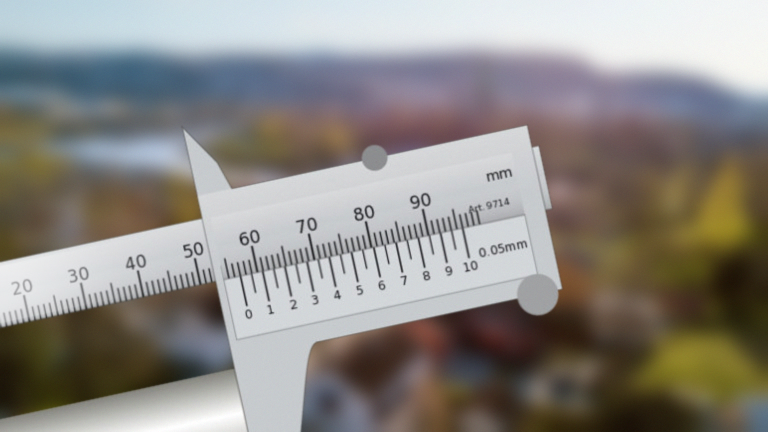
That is **57.0** mm
